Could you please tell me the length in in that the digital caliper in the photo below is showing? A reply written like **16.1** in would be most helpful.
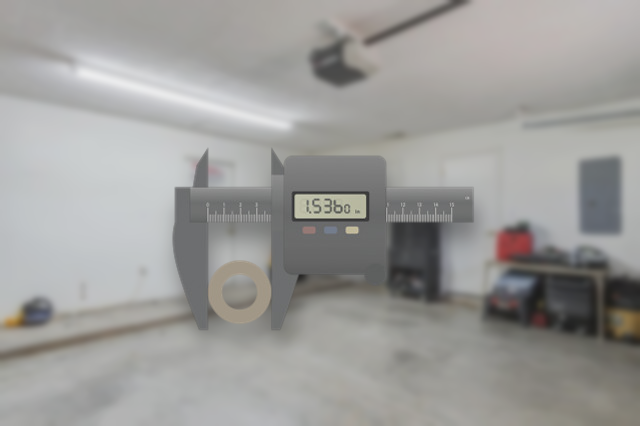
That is **1.5360** in
